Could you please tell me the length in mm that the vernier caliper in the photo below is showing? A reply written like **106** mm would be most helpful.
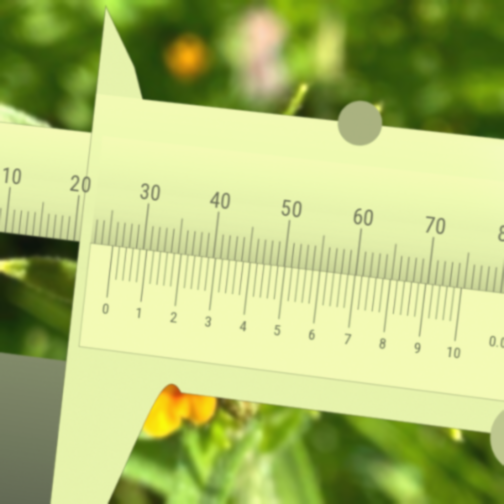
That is **25.6** mm
